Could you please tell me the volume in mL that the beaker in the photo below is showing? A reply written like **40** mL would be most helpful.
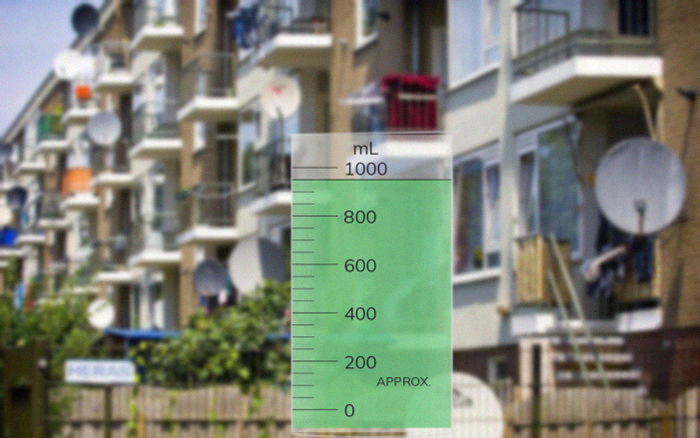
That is **950** mL
